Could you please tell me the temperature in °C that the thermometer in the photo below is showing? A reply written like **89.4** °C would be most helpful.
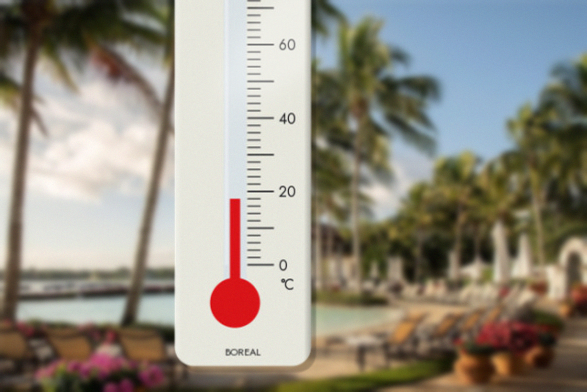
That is **18** °C
